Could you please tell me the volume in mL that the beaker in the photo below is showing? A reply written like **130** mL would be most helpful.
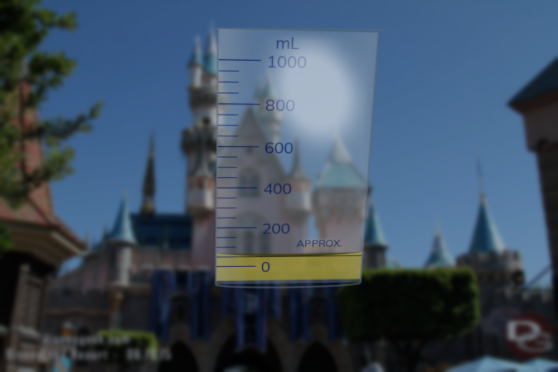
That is **50** mL
